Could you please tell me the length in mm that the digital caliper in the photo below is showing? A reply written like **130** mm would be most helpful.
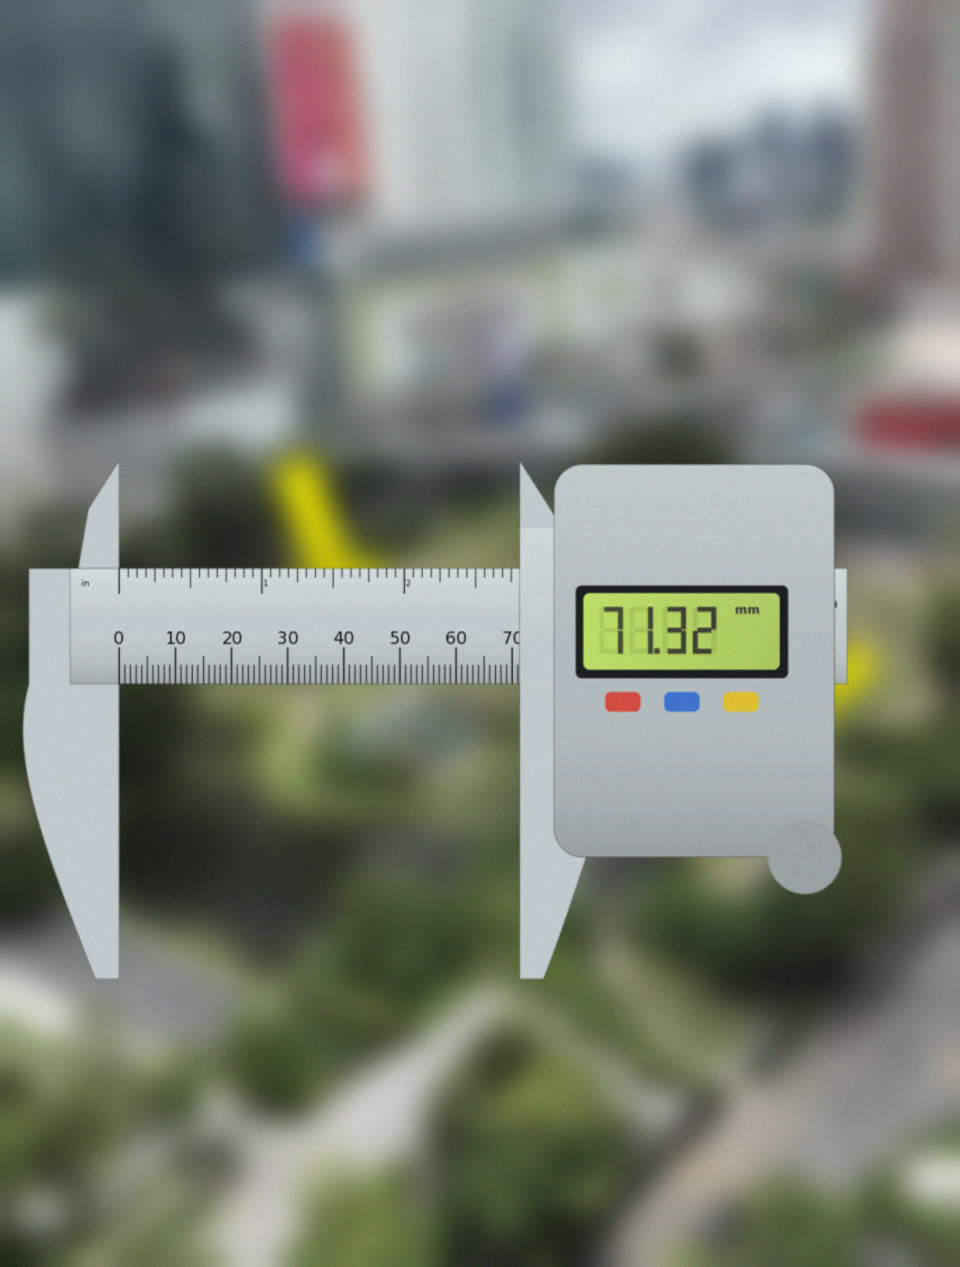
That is **71.32** mm
